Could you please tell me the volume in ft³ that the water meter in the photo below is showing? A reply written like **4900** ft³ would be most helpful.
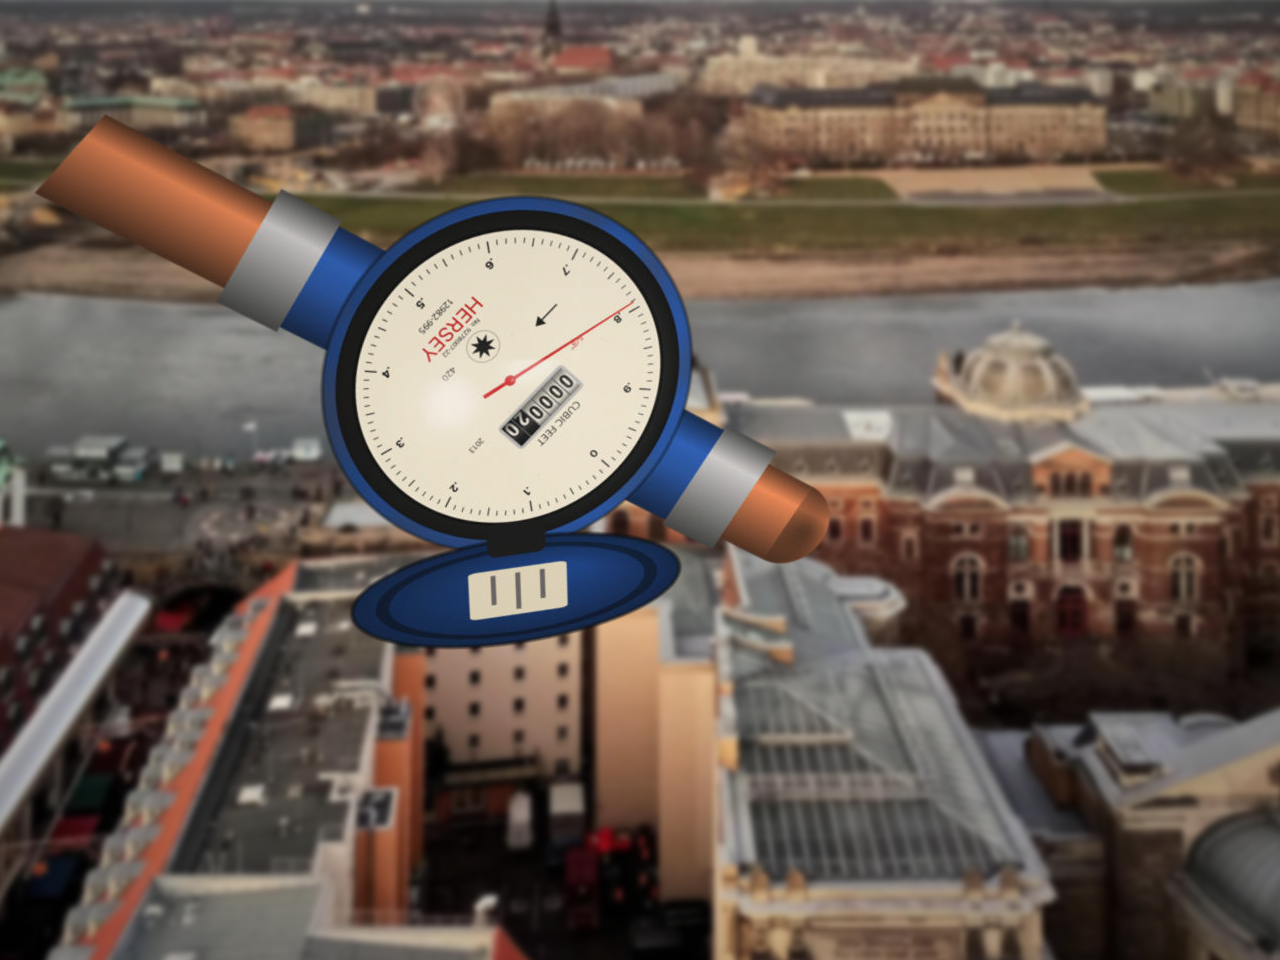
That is **19.79** ft³
